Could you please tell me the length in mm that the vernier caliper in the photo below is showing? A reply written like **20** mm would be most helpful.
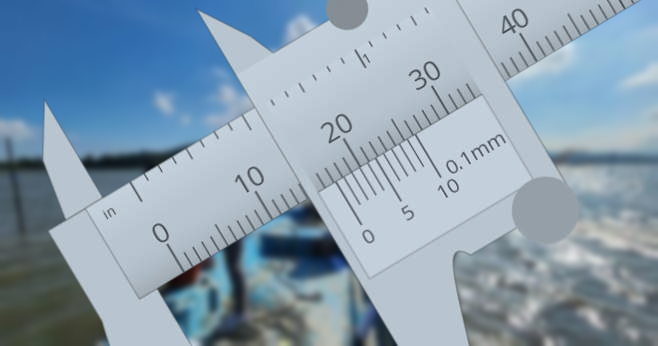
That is **17.2** mm
